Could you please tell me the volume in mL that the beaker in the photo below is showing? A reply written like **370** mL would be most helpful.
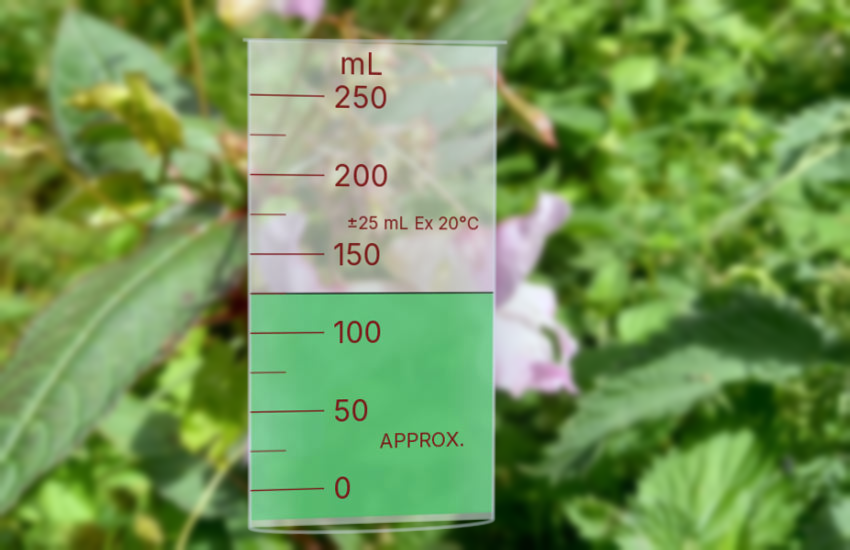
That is **125** mL
